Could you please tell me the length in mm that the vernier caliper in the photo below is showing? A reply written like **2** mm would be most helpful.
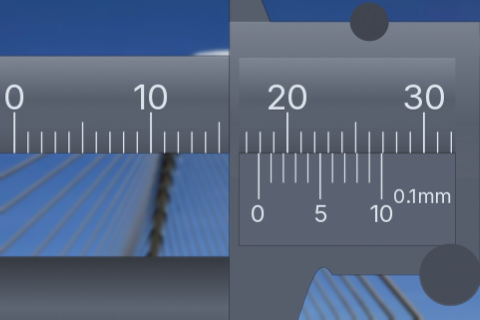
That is **17.9** mm
